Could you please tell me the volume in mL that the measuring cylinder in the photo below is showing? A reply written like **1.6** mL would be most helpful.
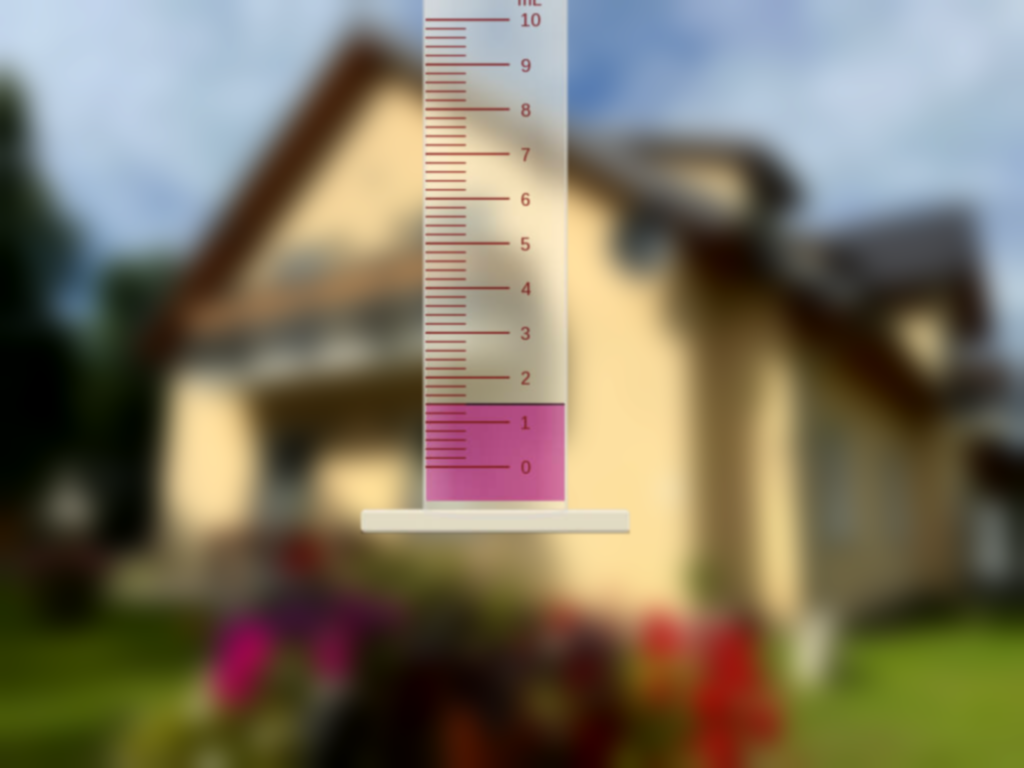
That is **1.4** mL
